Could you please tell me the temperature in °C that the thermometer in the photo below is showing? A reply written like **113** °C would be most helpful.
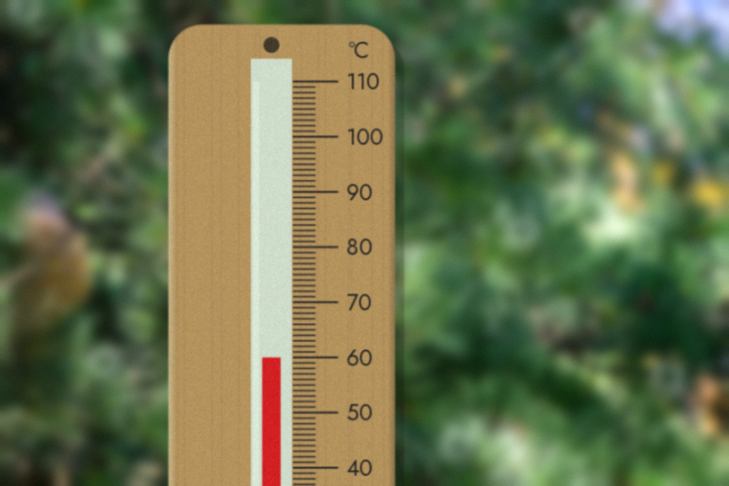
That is **60** °C
